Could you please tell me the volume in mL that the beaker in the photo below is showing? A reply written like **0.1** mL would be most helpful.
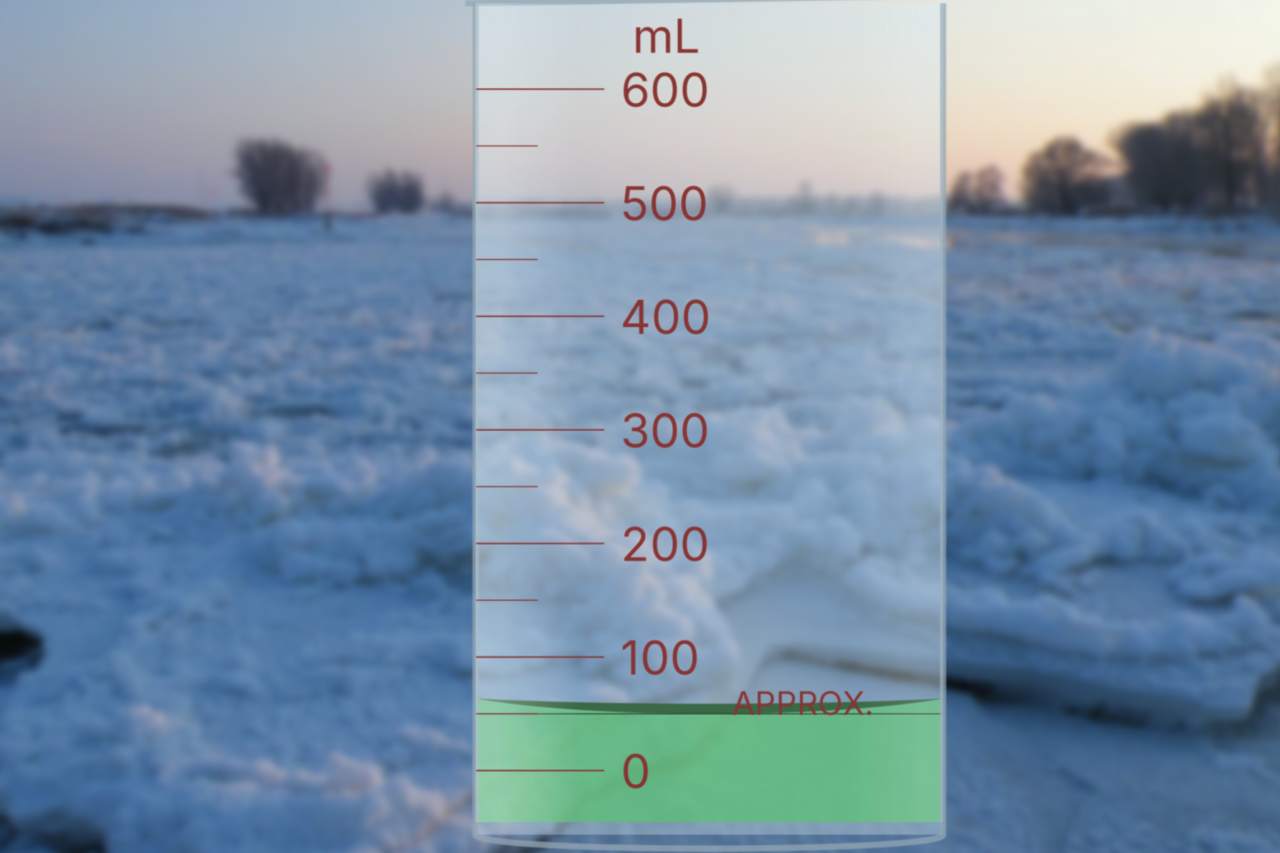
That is **50** mL
